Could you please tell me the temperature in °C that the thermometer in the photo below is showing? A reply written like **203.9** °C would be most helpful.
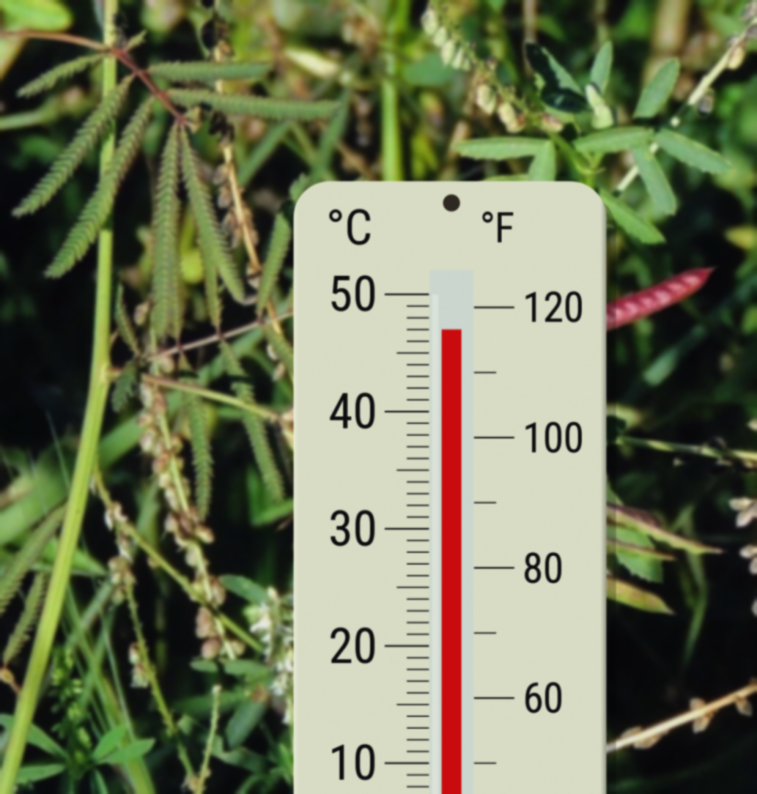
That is **47** °C
